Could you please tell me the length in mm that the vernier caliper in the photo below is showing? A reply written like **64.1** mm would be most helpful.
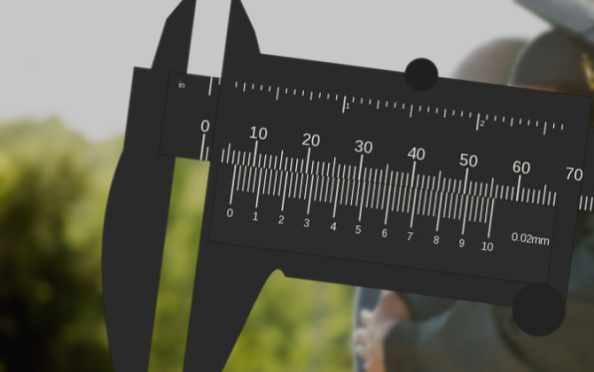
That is **6.6** mm
